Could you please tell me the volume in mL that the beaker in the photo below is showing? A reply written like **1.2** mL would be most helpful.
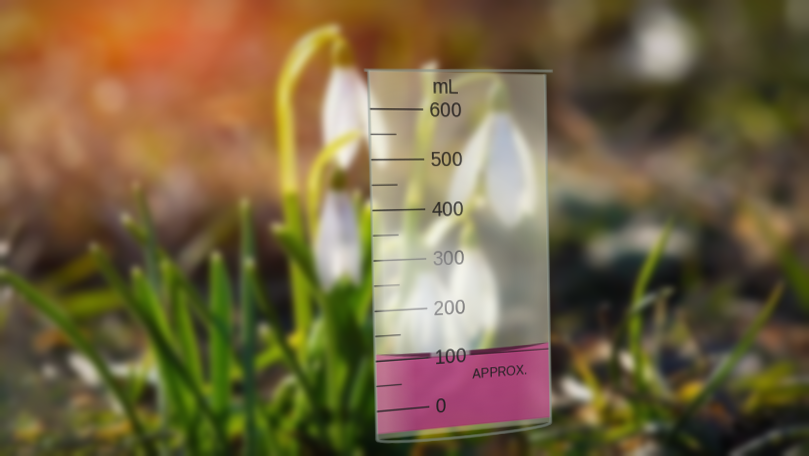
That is **100** mL
